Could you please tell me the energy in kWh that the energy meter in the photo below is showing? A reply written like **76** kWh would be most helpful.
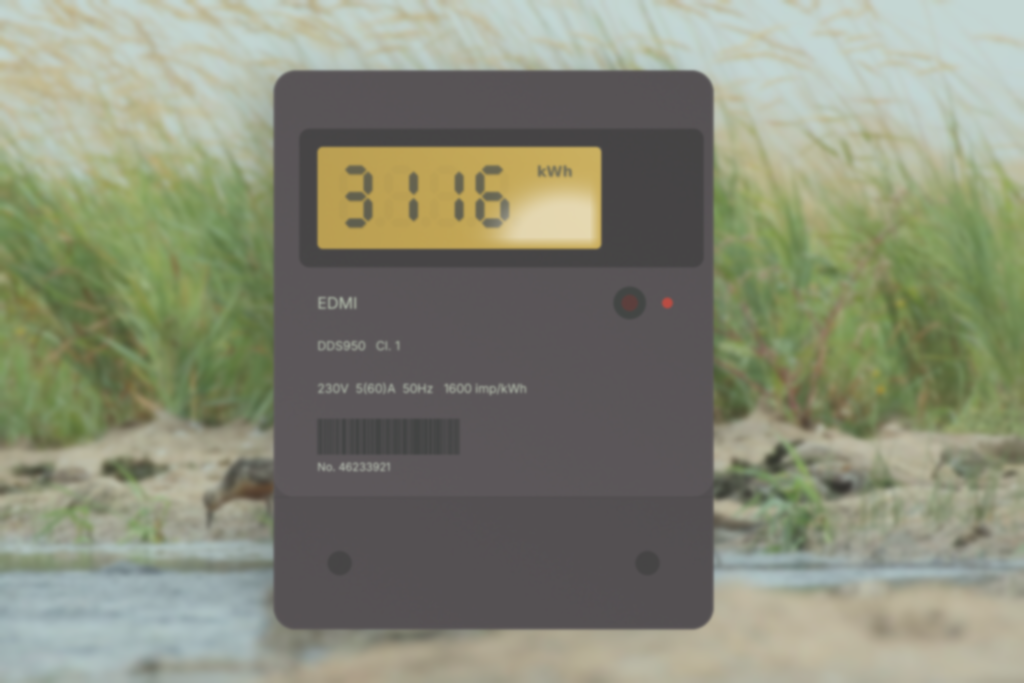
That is **3116** kWh
